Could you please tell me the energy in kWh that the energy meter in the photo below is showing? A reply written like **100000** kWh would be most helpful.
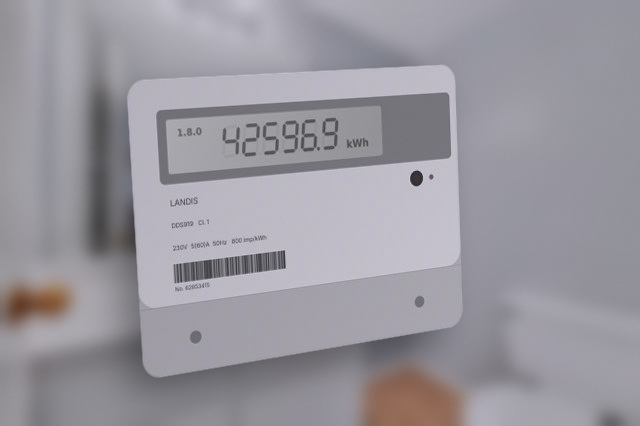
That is **42596.9** kWh
